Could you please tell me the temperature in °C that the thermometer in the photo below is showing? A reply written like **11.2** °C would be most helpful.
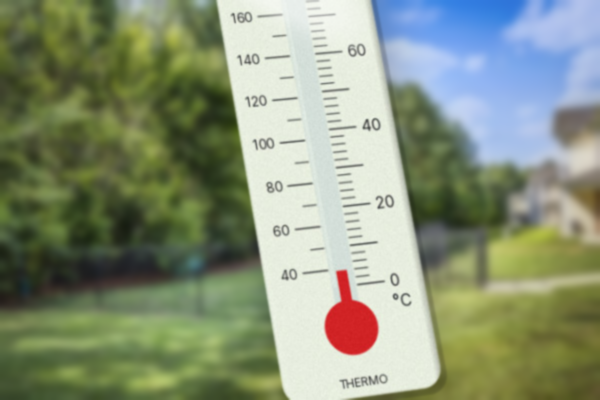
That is **4** °C
